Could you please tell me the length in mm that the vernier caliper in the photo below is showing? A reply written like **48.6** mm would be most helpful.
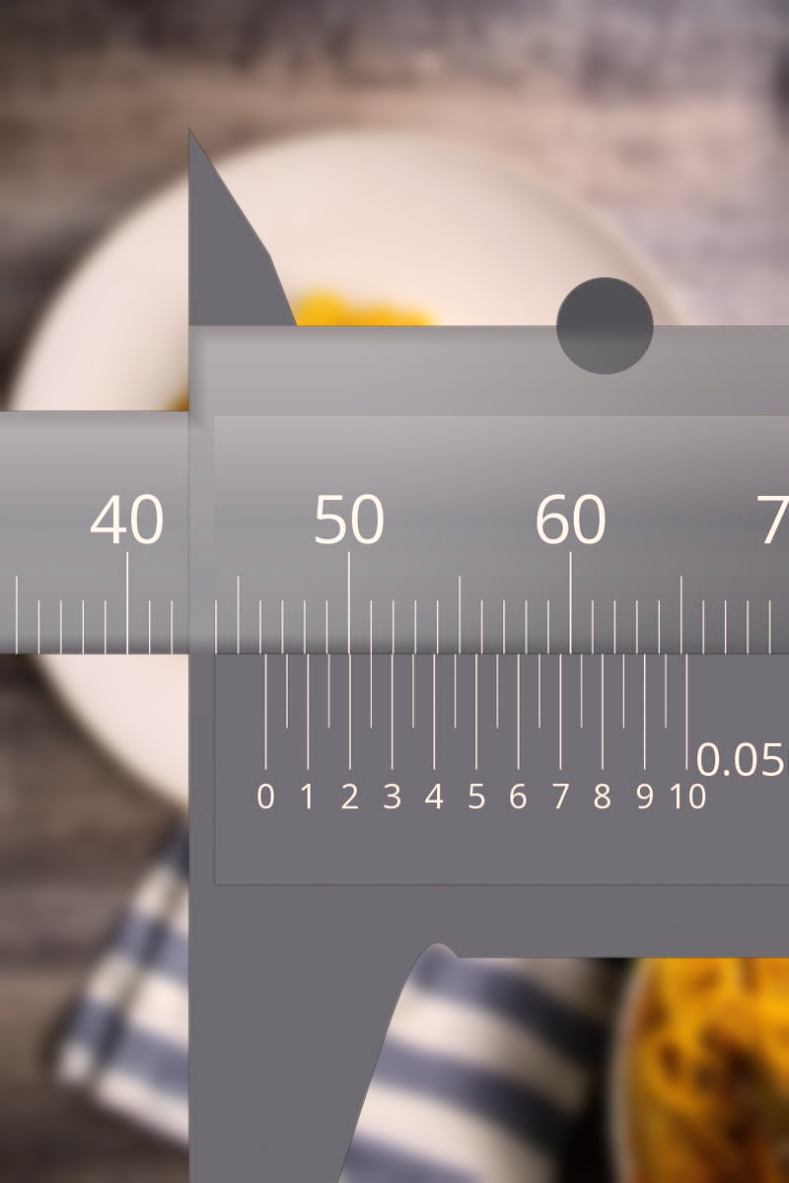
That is **46.25** mm
